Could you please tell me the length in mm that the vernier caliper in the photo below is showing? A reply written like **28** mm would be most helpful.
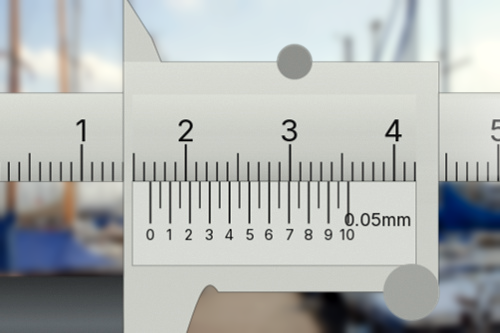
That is **16.6** mm
